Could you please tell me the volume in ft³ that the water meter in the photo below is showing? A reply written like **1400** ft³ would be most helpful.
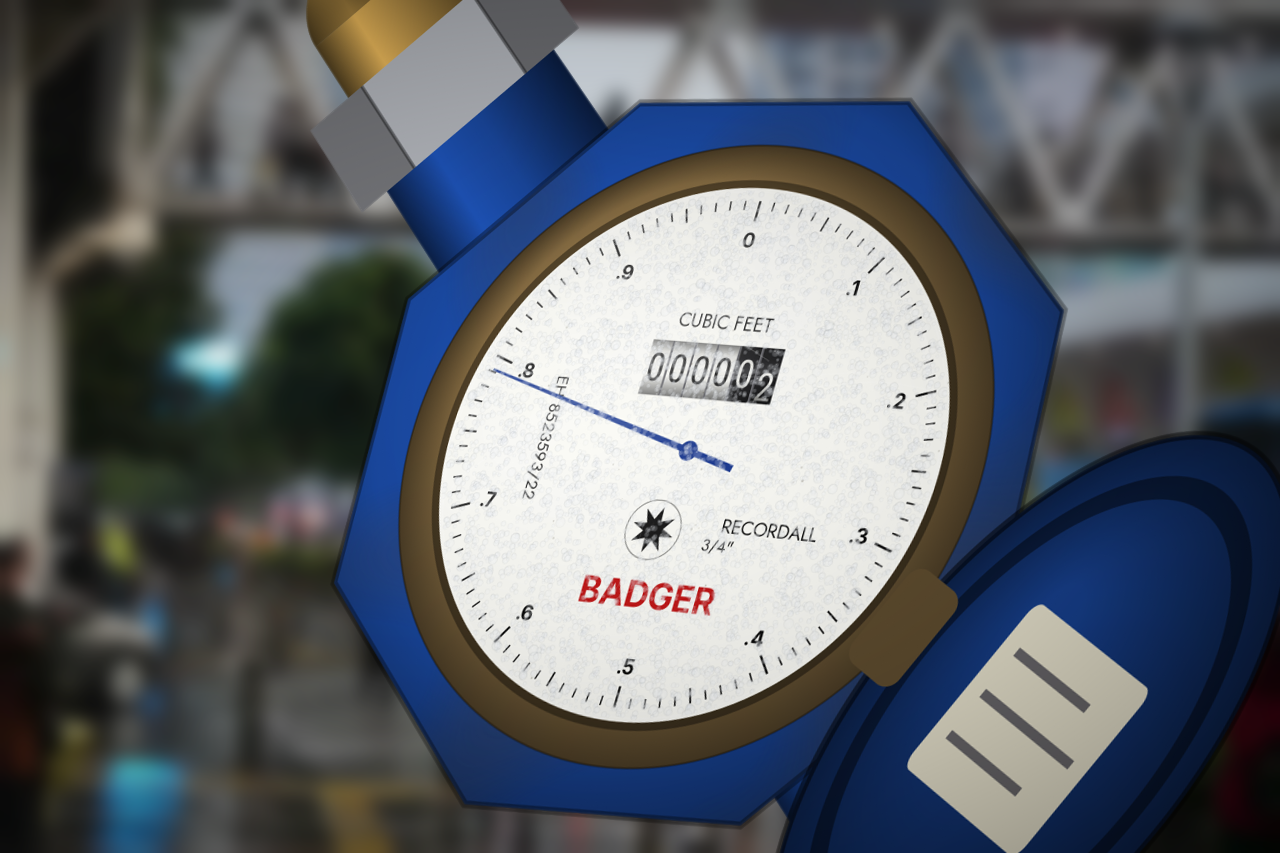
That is **1.79** ft³
